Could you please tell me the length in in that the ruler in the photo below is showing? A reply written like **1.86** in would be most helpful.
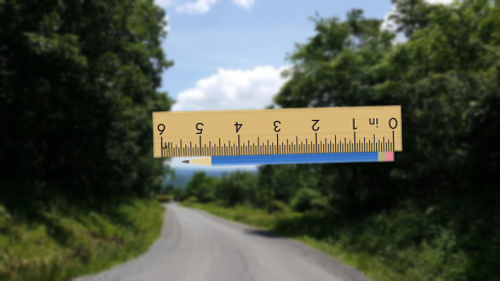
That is **5.5** in
